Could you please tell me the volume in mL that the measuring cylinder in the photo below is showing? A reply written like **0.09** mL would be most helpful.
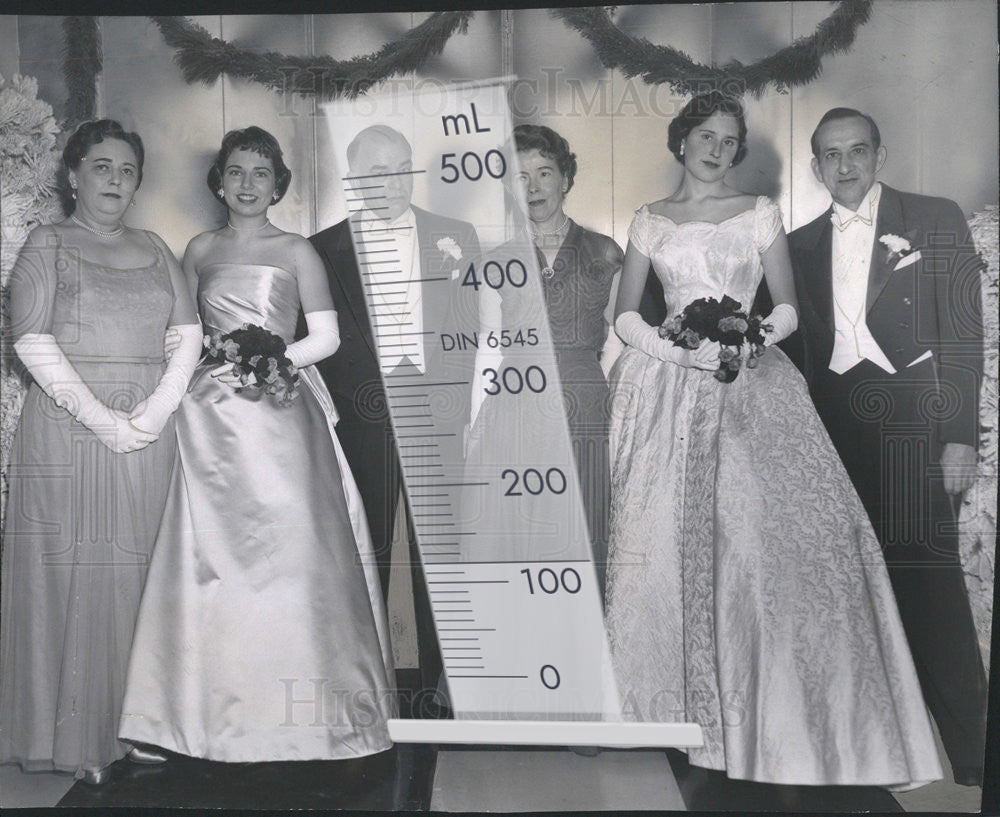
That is **120** mL
